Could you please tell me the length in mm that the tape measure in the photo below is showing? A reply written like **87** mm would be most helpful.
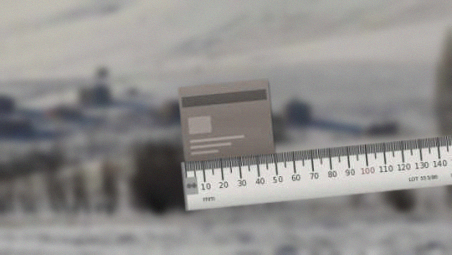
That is **50** mm
